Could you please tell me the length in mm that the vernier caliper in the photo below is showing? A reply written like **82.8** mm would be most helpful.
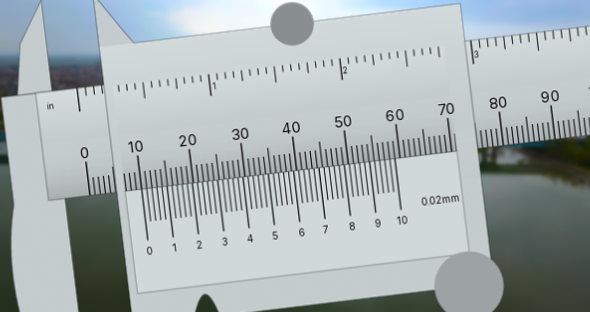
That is **10.0** mm
